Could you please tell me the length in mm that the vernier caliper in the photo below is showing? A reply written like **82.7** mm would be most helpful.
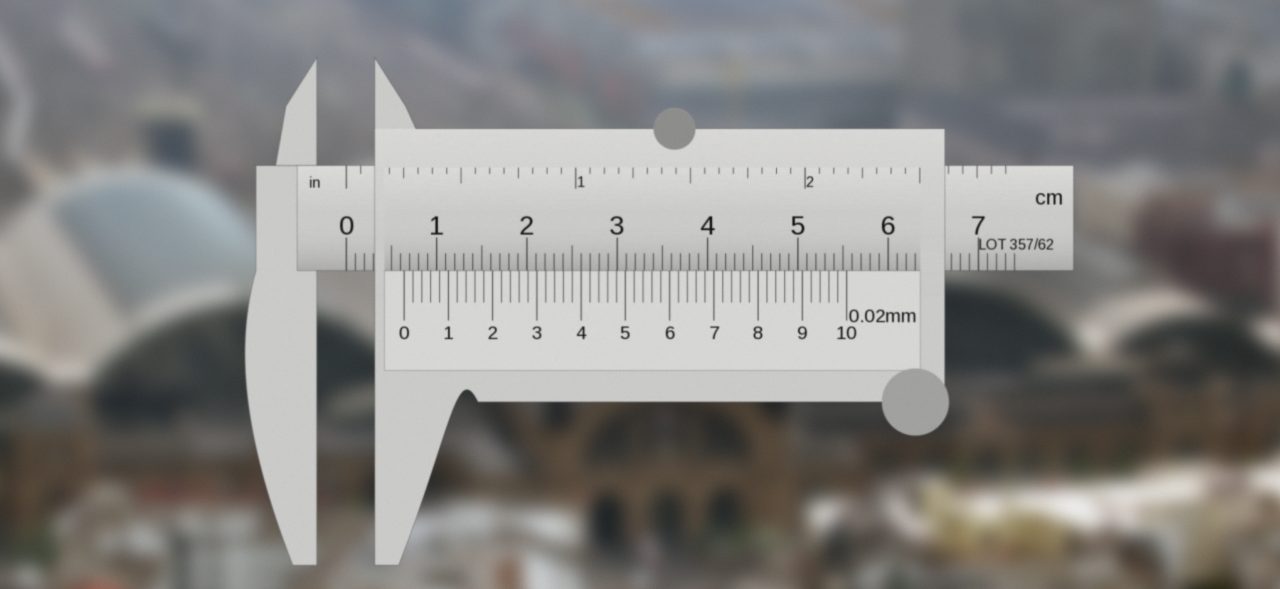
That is **6.4** mm
